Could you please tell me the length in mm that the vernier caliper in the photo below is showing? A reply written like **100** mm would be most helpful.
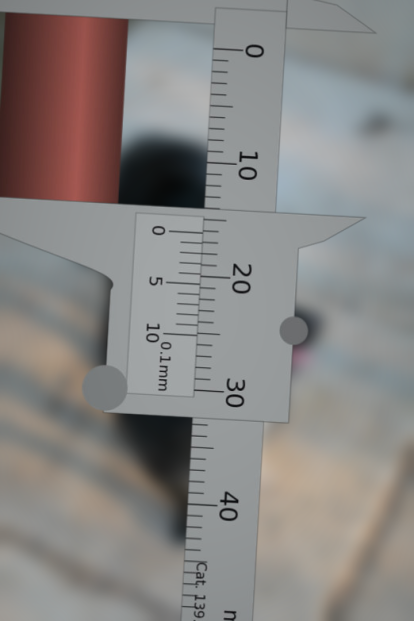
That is **16.2** mm
